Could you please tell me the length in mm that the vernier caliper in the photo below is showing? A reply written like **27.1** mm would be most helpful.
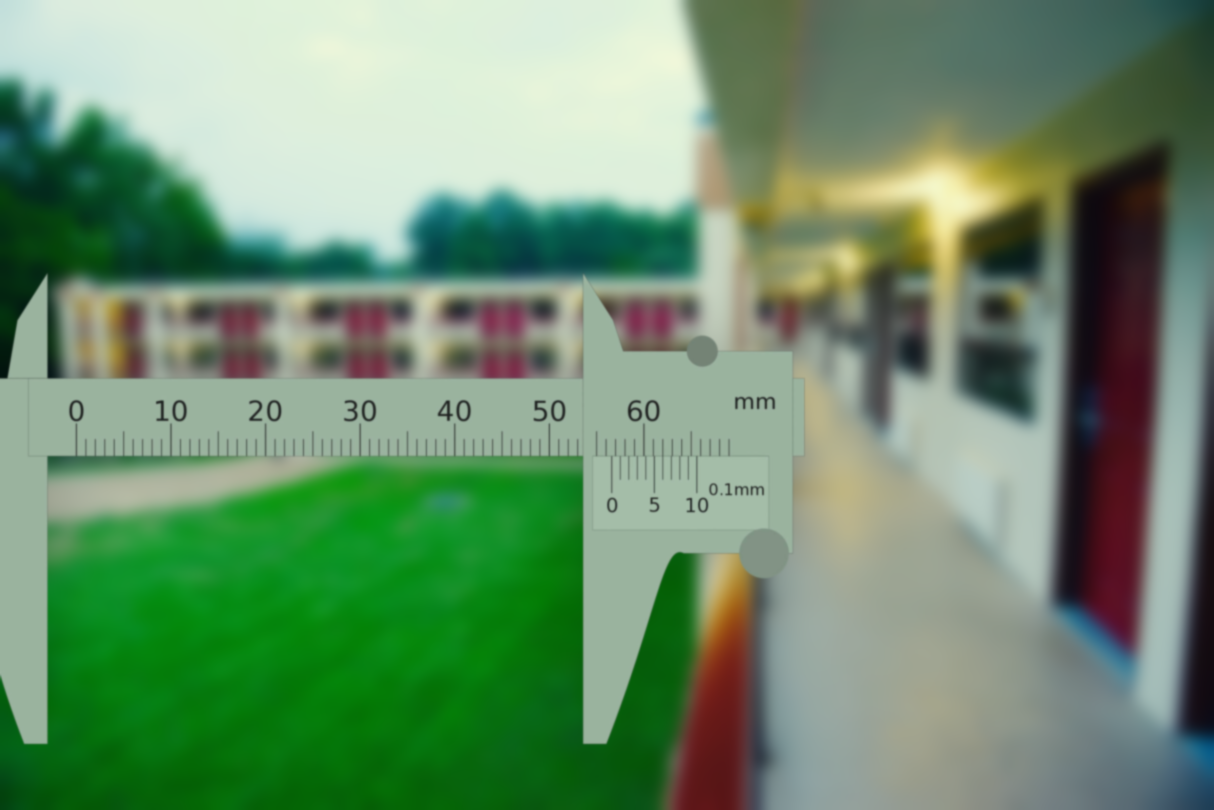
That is **56.6** mm
